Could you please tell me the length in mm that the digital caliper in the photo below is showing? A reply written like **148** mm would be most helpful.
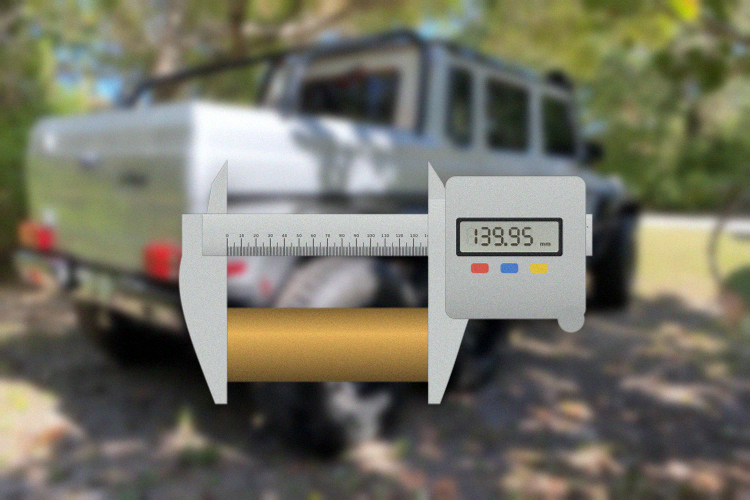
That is **139.95** mm
